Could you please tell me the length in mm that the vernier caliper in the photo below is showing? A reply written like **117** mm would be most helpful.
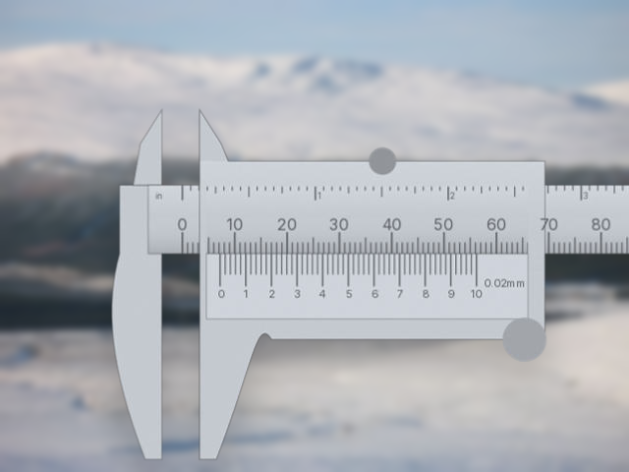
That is **7.2** mm
